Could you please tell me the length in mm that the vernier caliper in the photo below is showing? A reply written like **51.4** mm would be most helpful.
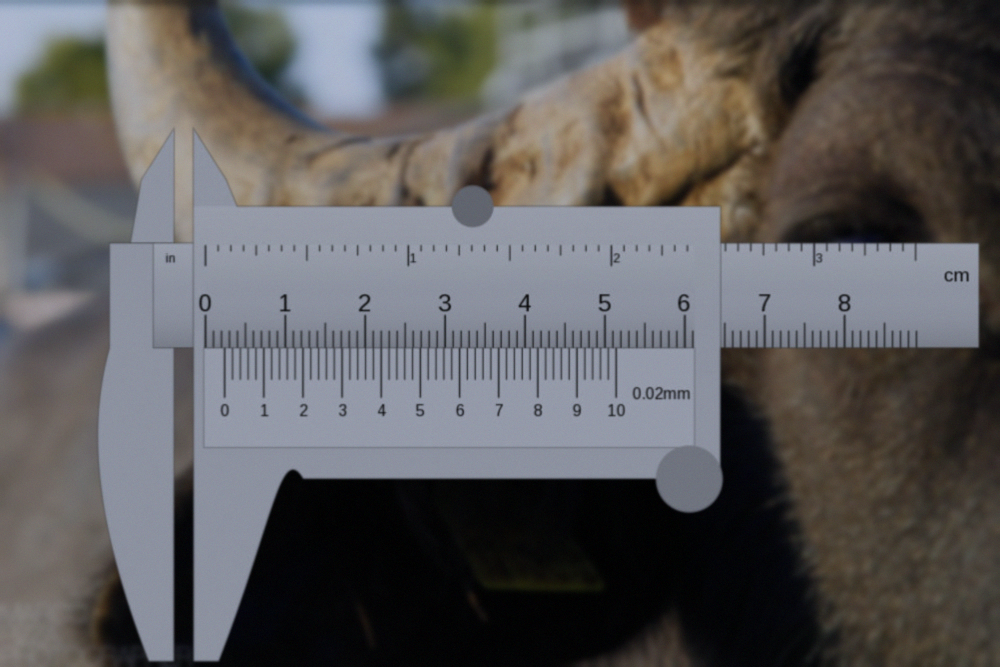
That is **2.4** mm
